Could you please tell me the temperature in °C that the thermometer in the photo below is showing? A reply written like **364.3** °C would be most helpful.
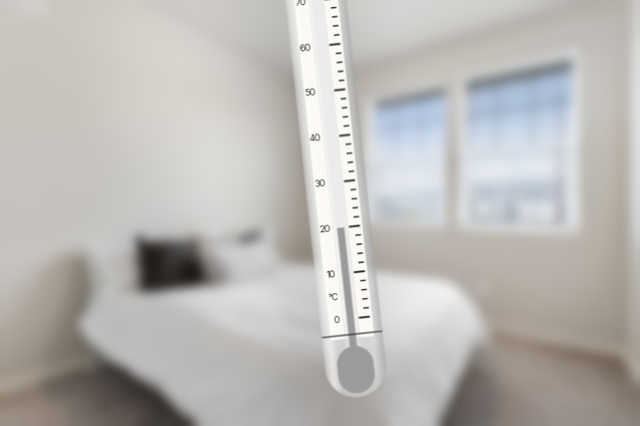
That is **20** °C
